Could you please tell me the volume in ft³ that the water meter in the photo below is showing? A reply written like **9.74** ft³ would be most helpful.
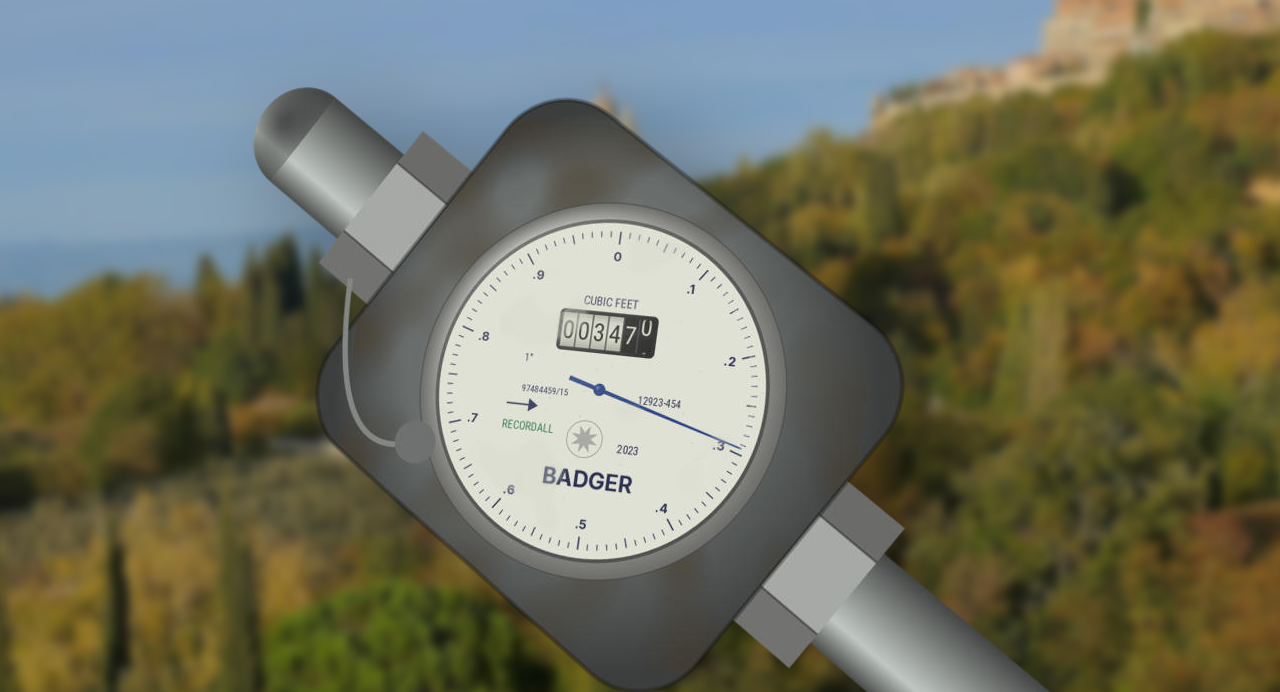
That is **3470.29** ft³
